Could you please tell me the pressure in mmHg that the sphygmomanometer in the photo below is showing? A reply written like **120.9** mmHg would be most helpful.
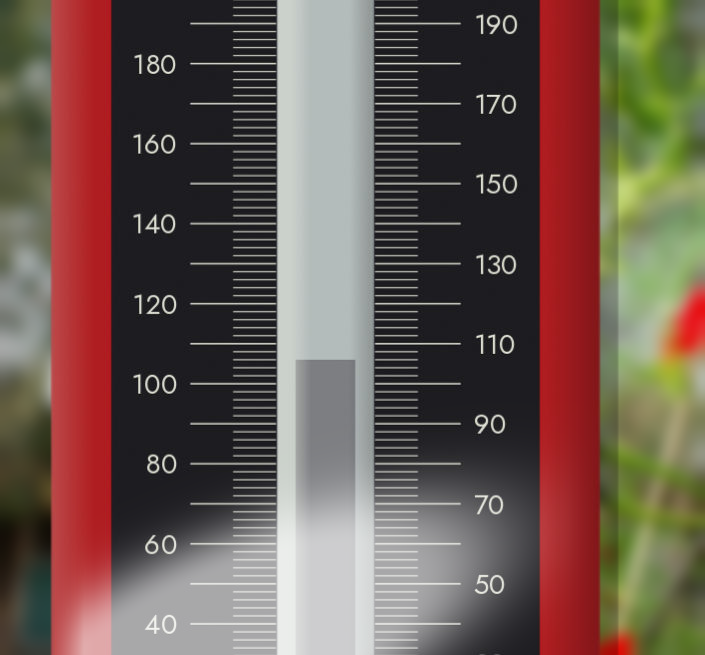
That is **106** mmHg
